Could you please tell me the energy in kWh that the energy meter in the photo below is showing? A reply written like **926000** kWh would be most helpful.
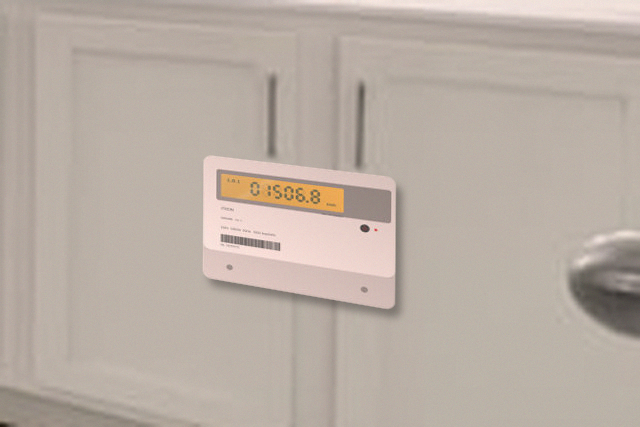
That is **1506.8** kWh
